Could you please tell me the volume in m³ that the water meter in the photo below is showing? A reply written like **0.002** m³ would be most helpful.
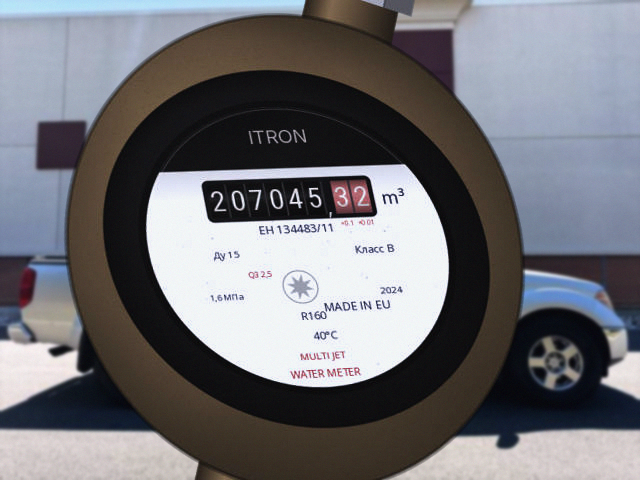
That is **207045.32** m³
